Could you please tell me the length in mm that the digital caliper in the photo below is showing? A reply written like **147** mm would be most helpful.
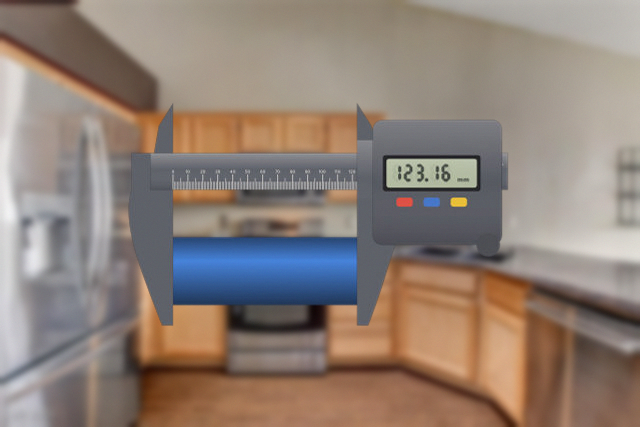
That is **123.16** mm
